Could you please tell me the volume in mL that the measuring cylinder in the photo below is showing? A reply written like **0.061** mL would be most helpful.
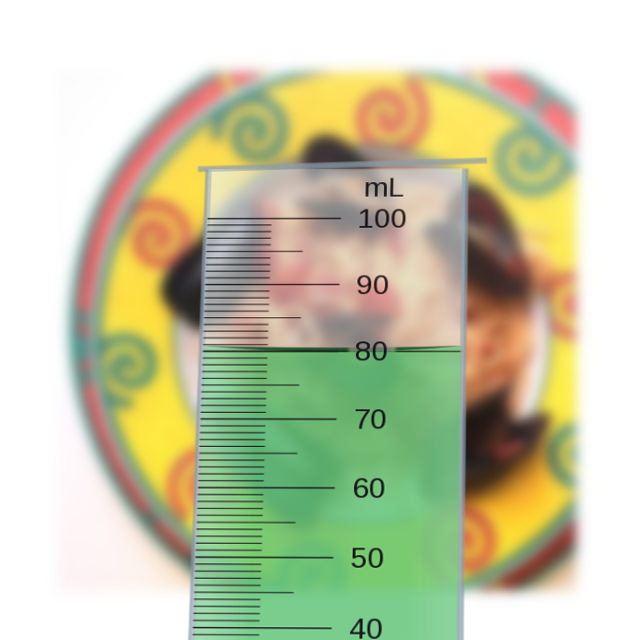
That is **80** mL
